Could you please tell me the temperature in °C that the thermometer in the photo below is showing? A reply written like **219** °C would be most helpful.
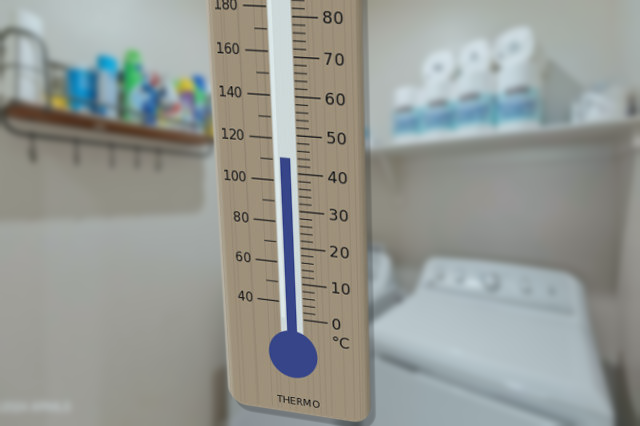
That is **44** °C
